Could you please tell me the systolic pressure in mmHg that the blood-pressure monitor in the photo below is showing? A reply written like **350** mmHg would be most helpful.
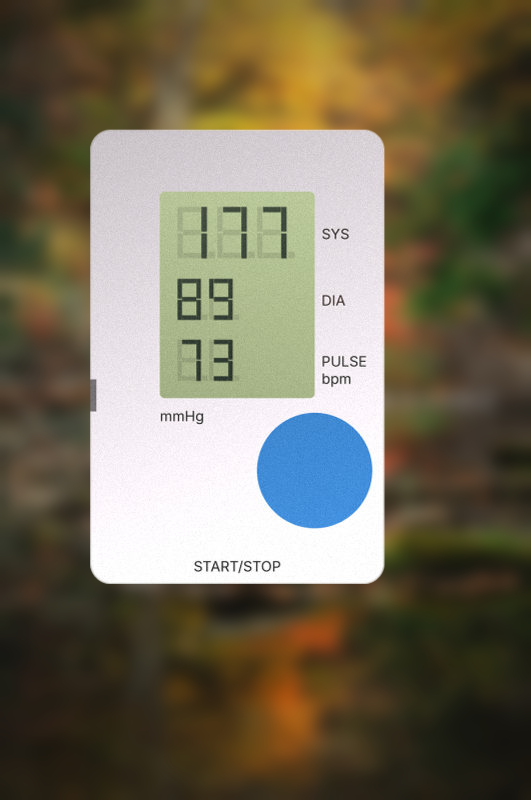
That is **177** mmHg
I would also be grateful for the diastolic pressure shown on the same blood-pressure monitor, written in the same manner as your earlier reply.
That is **89** mmHg
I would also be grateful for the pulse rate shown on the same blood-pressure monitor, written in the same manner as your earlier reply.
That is **73** bpm
